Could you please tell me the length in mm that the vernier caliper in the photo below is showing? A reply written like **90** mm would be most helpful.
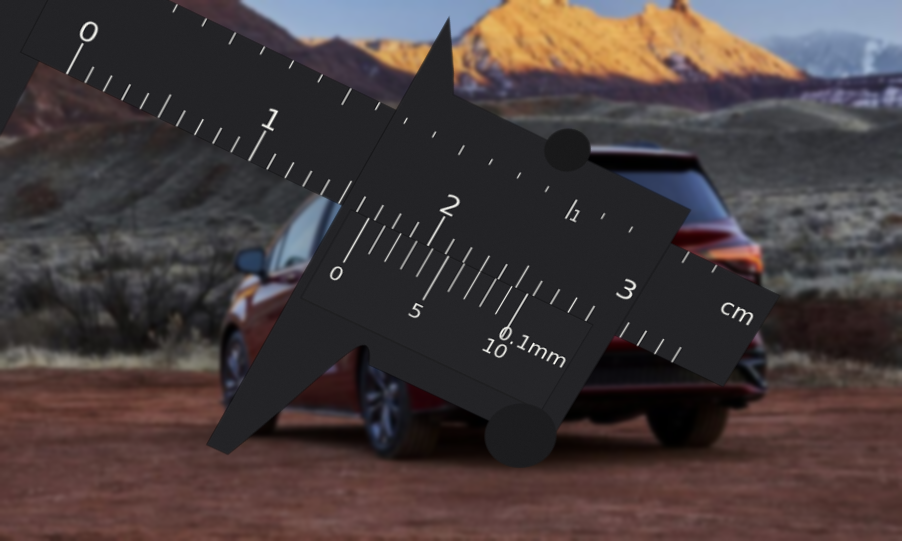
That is **16.7** mm
